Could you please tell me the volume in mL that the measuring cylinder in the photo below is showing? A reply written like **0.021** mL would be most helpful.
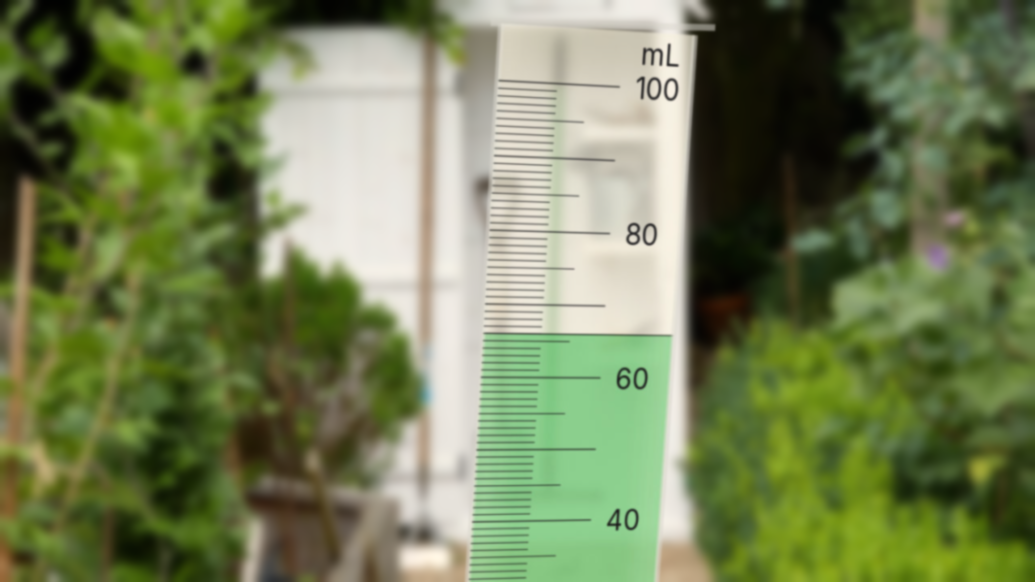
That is **66** mL
